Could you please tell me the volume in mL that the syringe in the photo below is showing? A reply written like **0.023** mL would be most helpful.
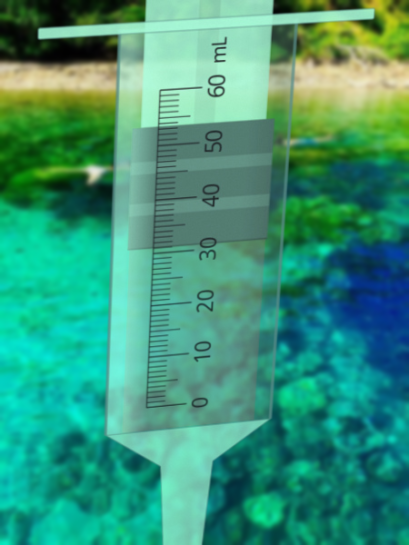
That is **31** mL
